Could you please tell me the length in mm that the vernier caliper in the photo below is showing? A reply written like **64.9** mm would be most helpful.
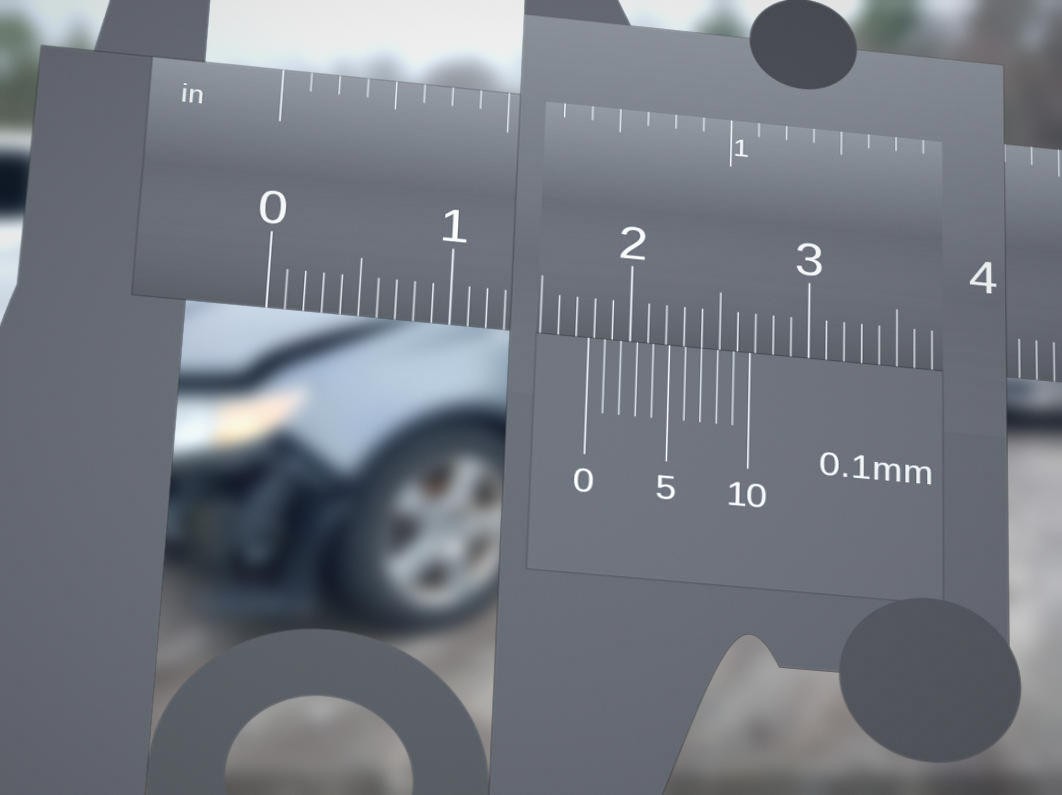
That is **17.7** mm
